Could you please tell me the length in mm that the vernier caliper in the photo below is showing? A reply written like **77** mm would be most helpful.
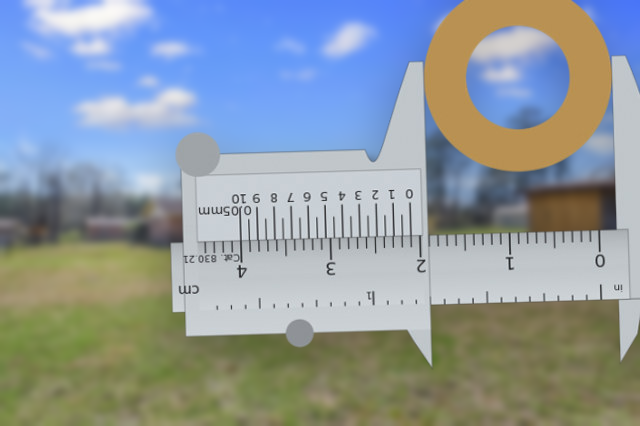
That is **21.0** mm
